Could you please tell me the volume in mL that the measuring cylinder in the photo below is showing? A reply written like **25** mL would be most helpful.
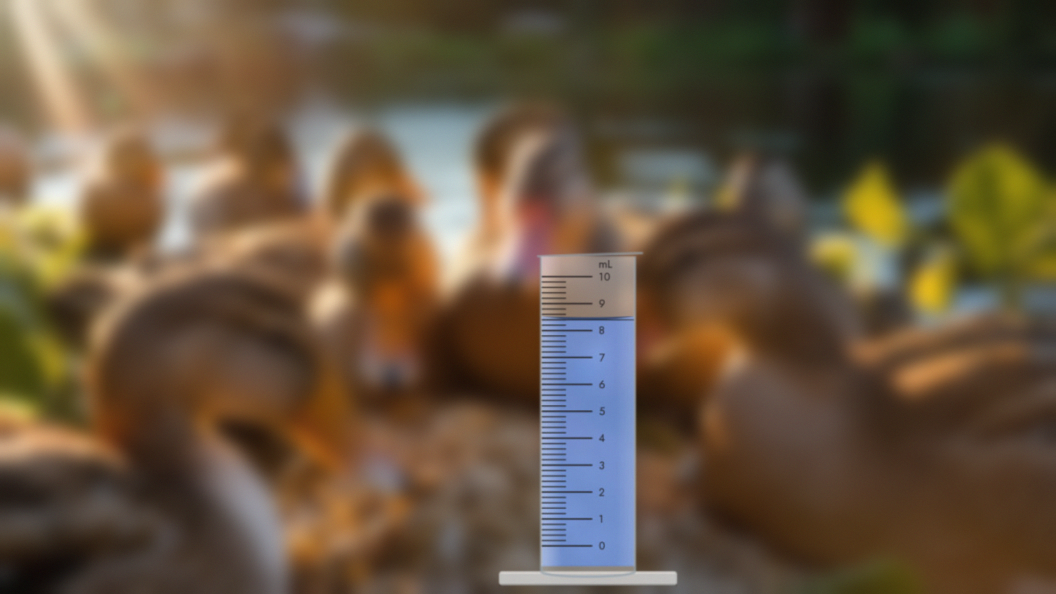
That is **8.4** mL
